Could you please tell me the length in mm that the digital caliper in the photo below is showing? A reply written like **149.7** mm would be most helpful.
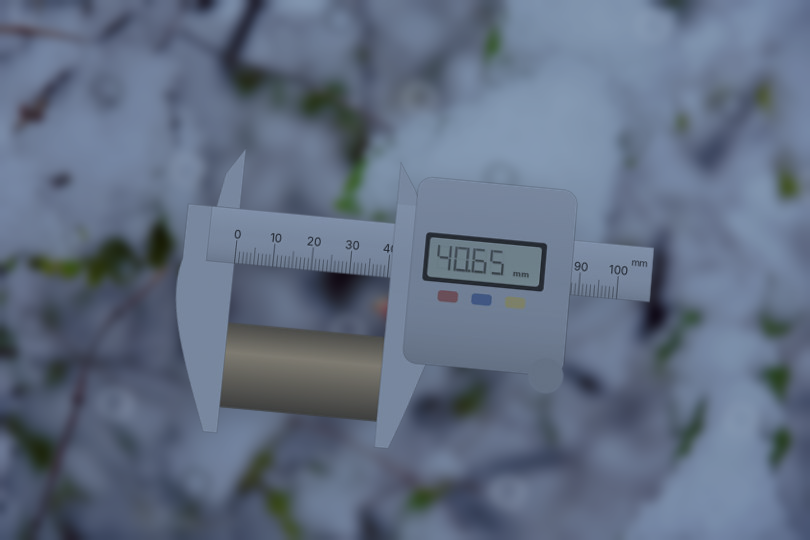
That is **40.65** mm
